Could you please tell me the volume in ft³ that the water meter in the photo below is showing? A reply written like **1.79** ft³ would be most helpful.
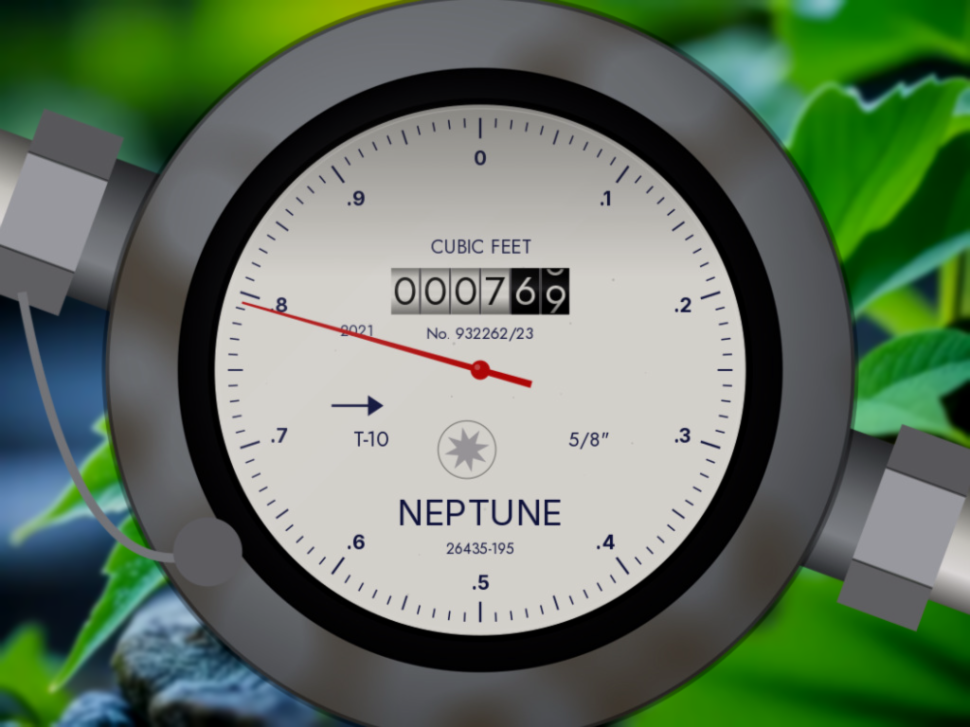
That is **768.79** ft³
